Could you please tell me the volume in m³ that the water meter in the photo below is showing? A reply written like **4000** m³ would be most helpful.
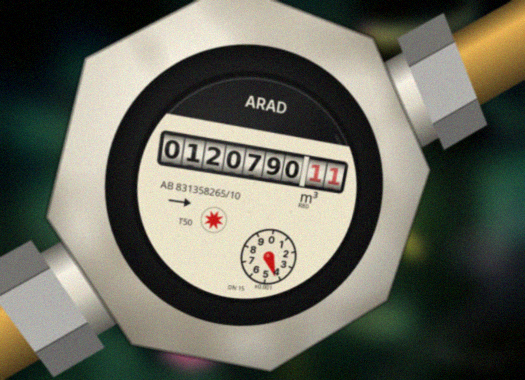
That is **120790.114** m³
